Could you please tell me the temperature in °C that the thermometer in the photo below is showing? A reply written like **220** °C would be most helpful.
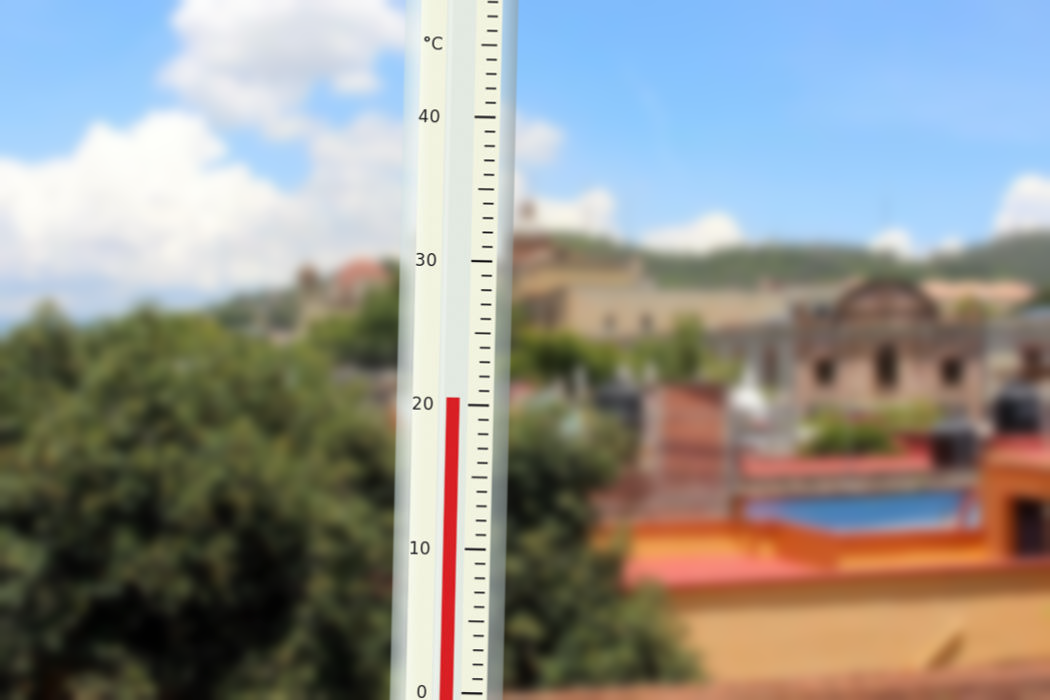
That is **20.5** °C
